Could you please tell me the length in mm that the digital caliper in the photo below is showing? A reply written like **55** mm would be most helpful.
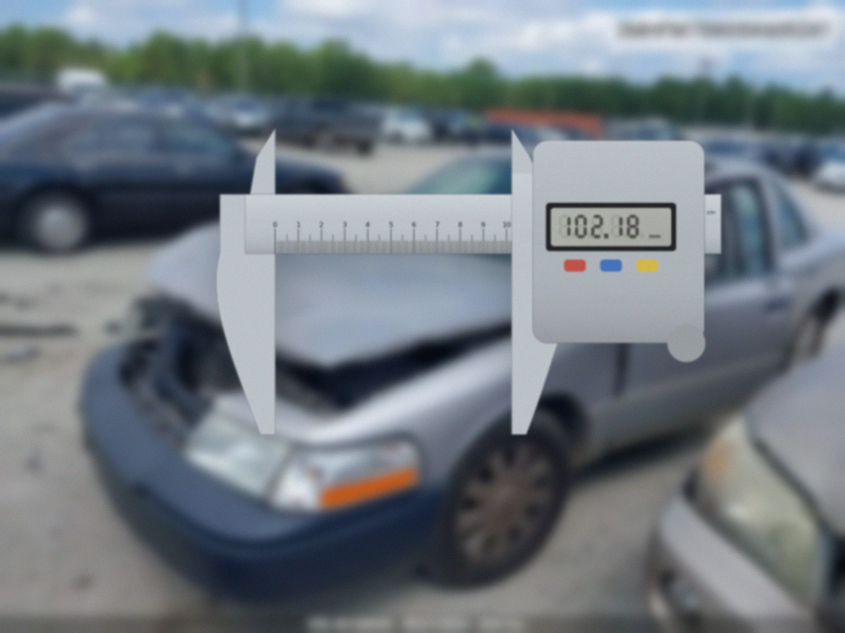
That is **102.18** mm
